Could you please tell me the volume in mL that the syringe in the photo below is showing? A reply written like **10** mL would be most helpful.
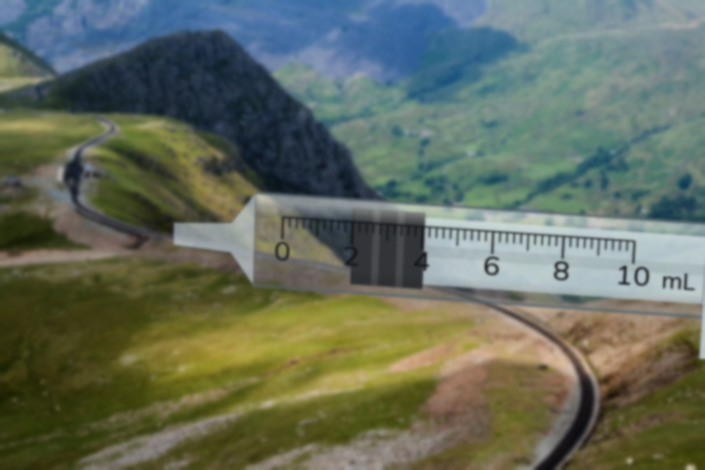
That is **2** mL
